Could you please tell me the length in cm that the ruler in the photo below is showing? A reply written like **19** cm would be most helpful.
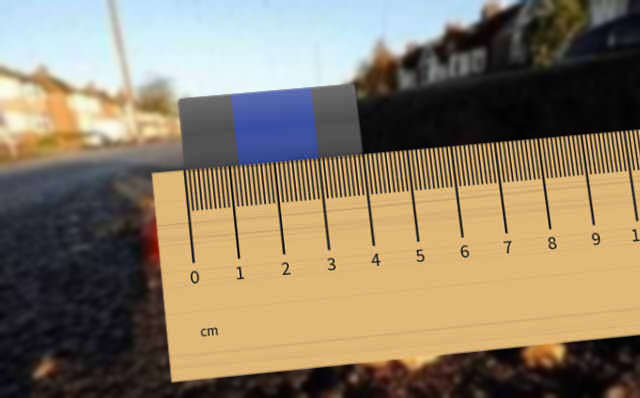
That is **4** cm
